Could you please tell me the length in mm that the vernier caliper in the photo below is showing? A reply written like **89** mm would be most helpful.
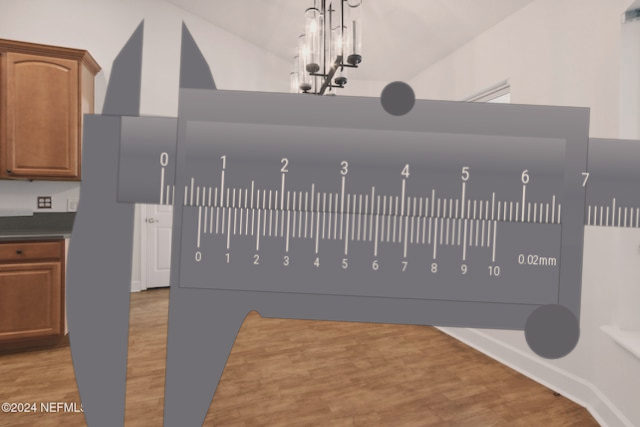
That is **6.5** mm
